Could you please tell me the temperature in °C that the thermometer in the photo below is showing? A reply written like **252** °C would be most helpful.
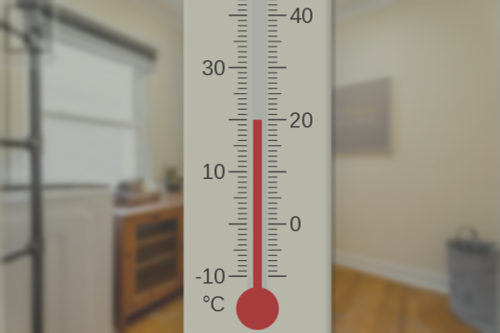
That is **20** °C
